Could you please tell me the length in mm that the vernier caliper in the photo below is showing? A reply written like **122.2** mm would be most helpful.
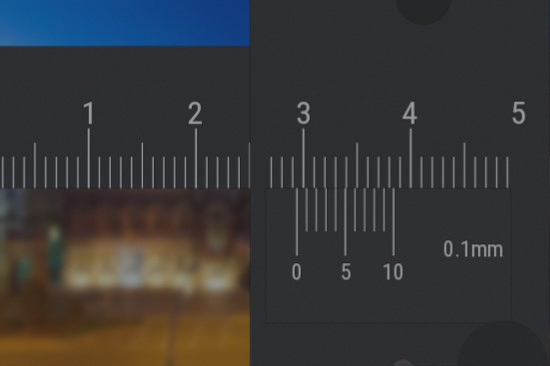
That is **29.4** mm
